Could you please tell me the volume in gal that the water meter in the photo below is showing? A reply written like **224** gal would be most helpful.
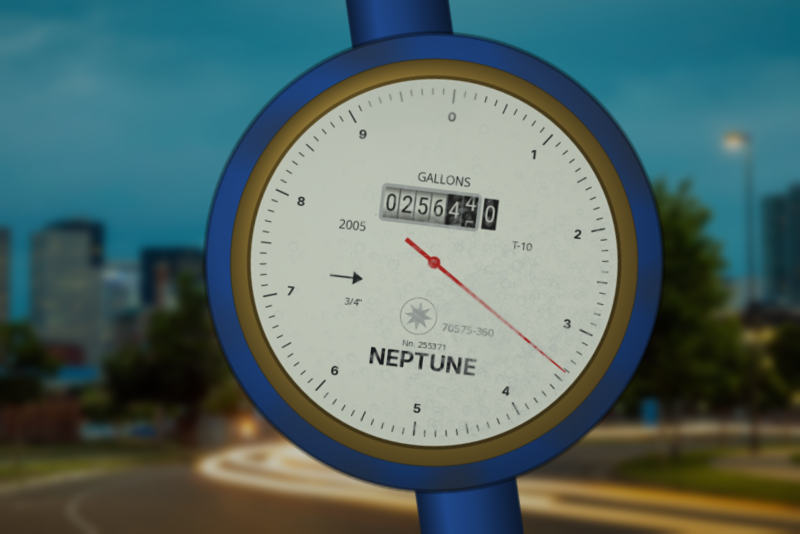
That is **256443.4** gal
